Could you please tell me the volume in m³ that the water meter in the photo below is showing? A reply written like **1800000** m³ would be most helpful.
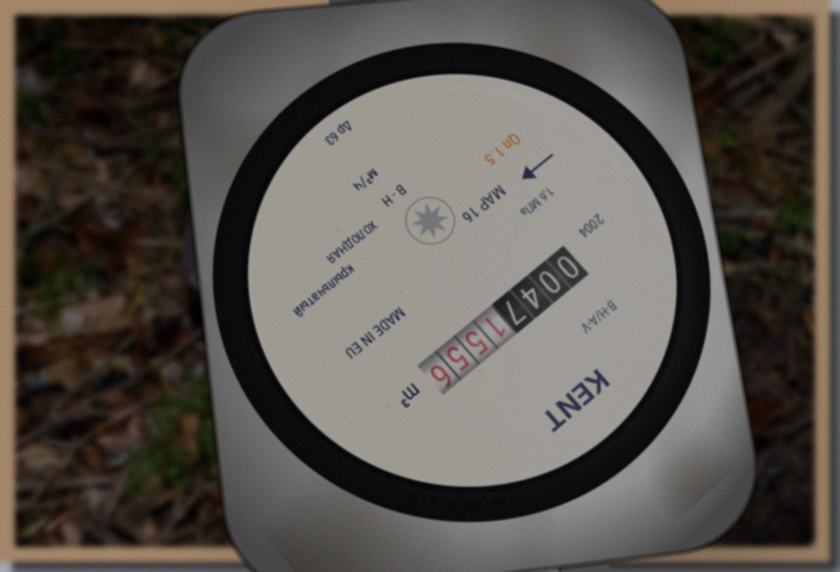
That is **47.1556** m³
